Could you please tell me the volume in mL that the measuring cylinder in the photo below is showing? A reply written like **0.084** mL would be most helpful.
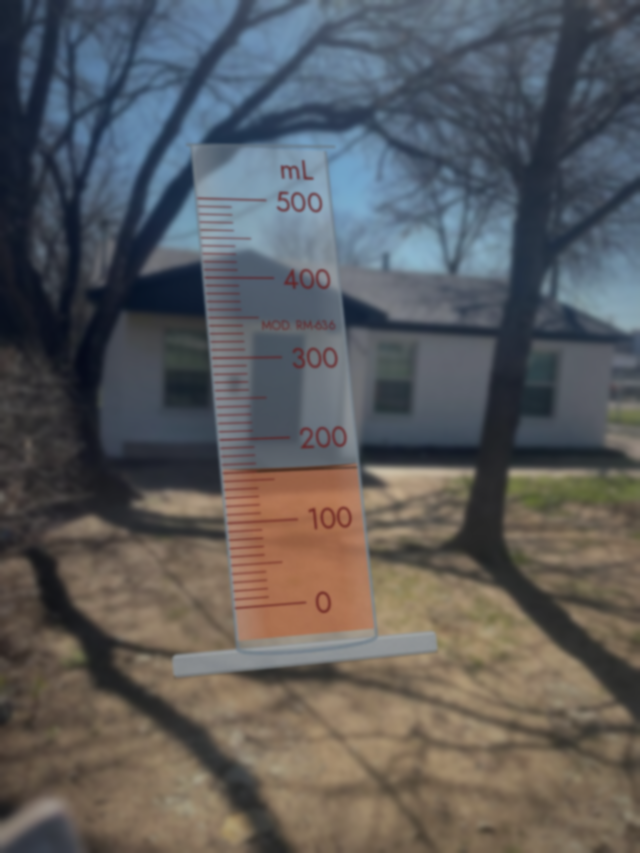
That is **160** mL
